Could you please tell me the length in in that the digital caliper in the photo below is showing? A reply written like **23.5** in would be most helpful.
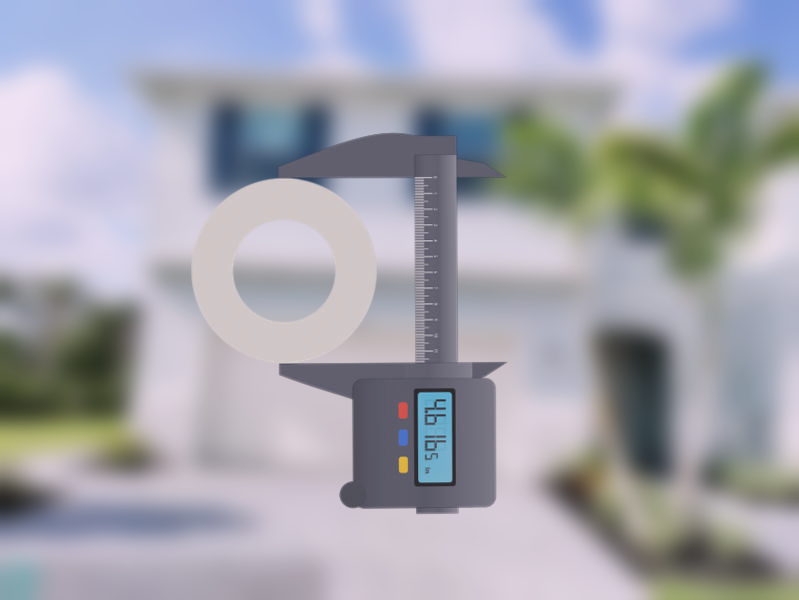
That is **4.6165** in
